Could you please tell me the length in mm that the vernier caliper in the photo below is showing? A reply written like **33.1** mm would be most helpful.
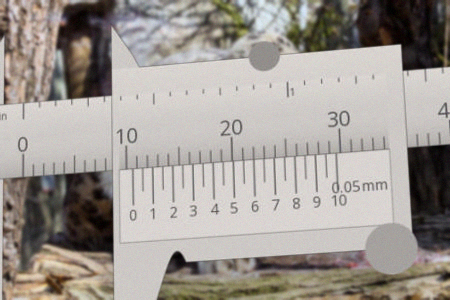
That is **10.6** mm
